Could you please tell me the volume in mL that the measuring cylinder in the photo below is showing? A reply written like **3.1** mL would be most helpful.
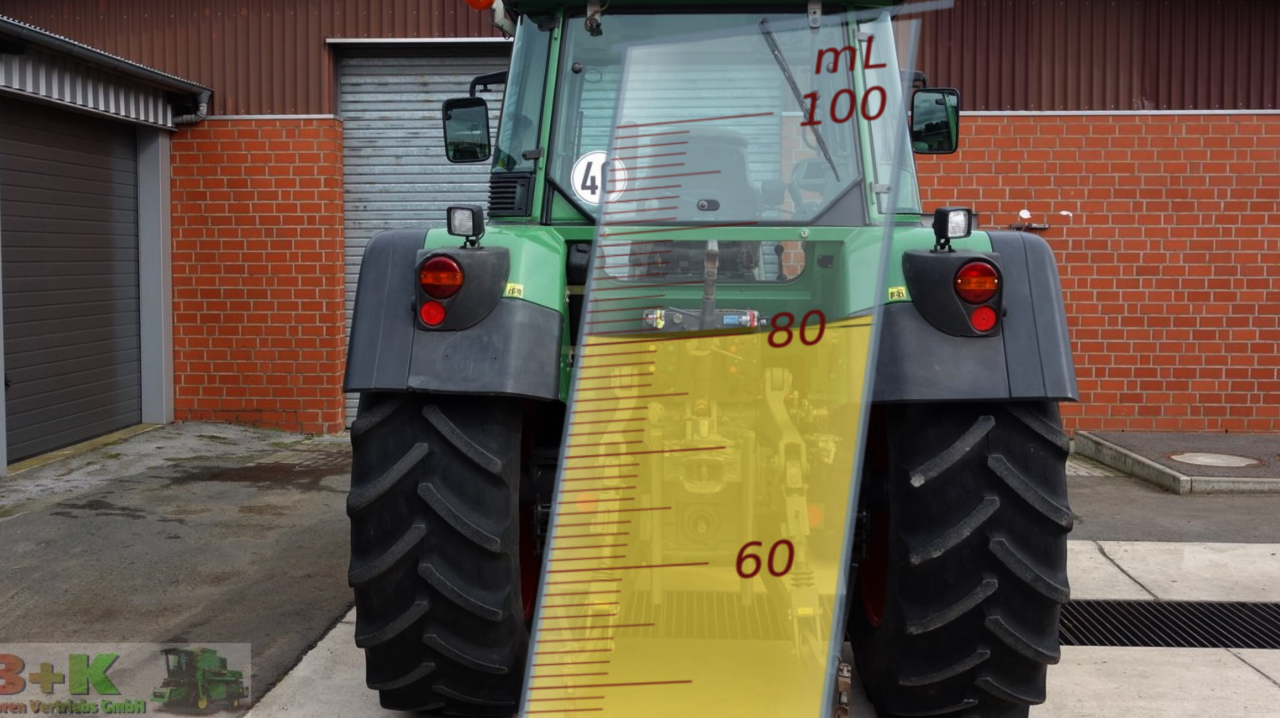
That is **80** mL
